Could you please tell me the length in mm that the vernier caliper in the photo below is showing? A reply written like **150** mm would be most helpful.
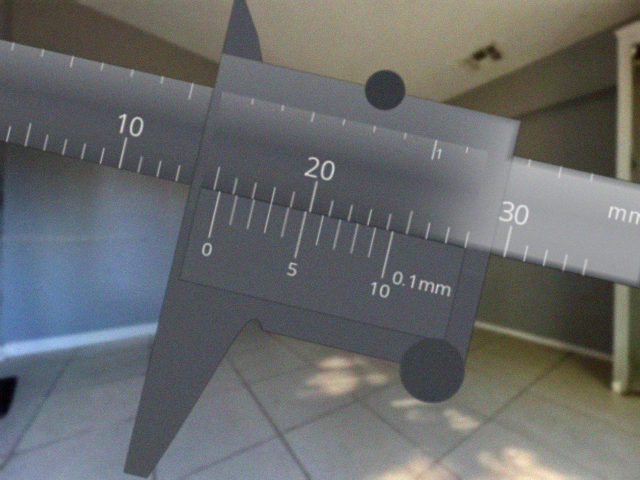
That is **15.3** mm
